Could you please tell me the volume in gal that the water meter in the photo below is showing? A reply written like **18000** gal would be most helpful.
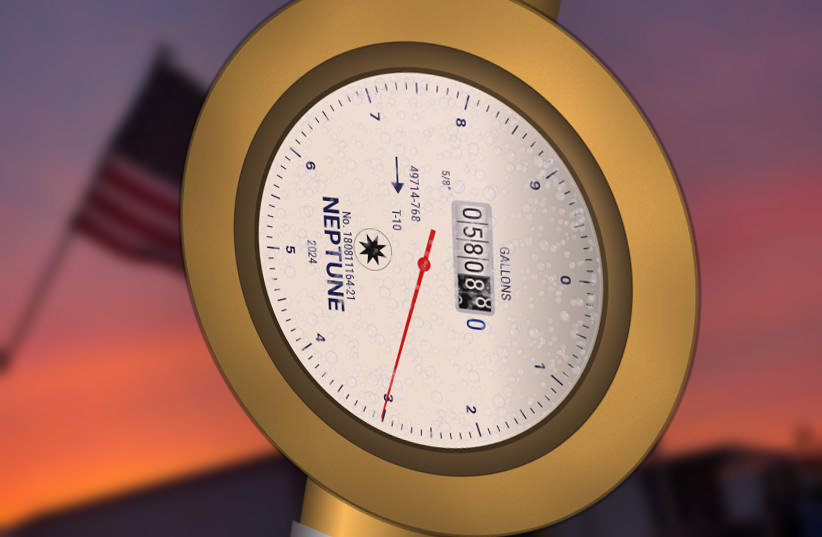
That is **580883.0** gal
